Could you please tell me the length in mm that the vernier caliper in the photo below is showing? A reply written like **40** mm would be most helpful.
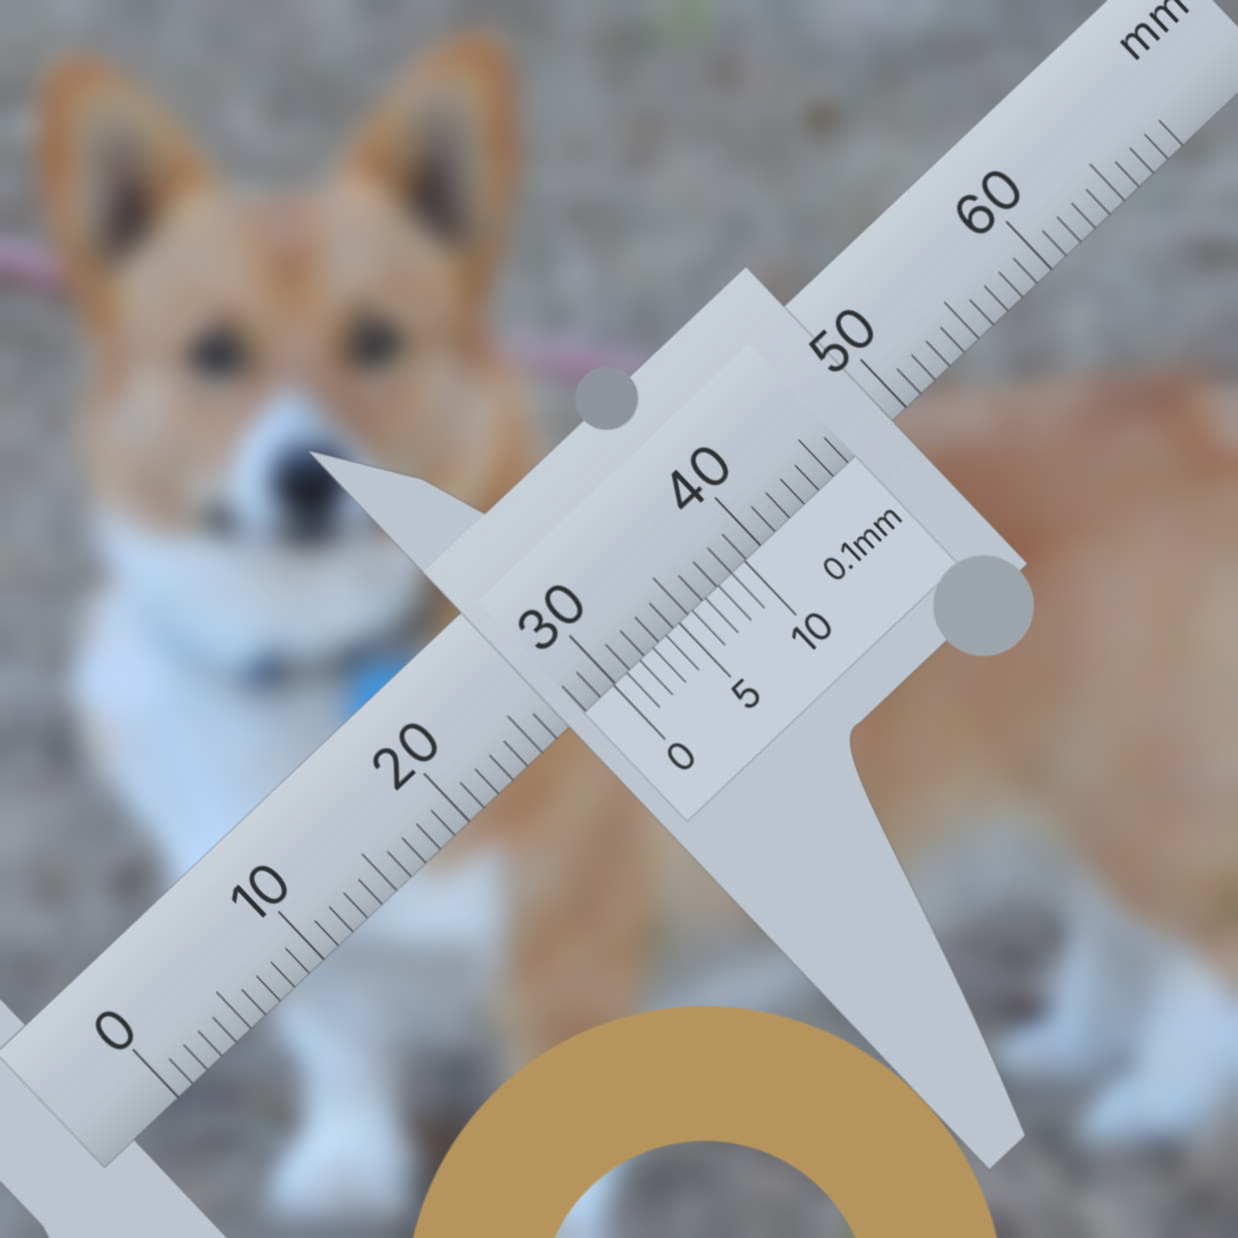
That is **29.9** mm
